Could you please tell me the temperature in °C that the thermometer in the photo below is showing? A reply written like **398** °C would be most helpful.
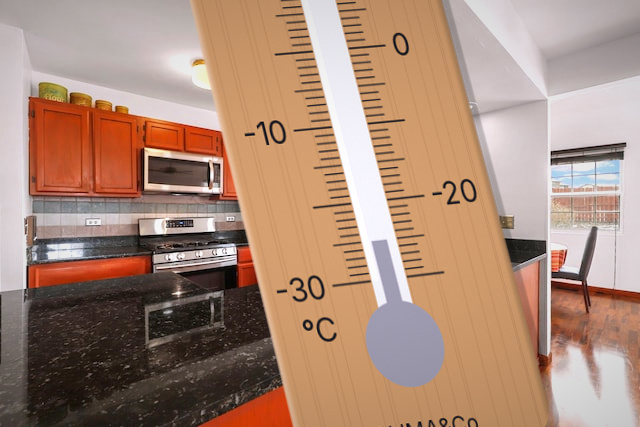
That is **-25** °C
